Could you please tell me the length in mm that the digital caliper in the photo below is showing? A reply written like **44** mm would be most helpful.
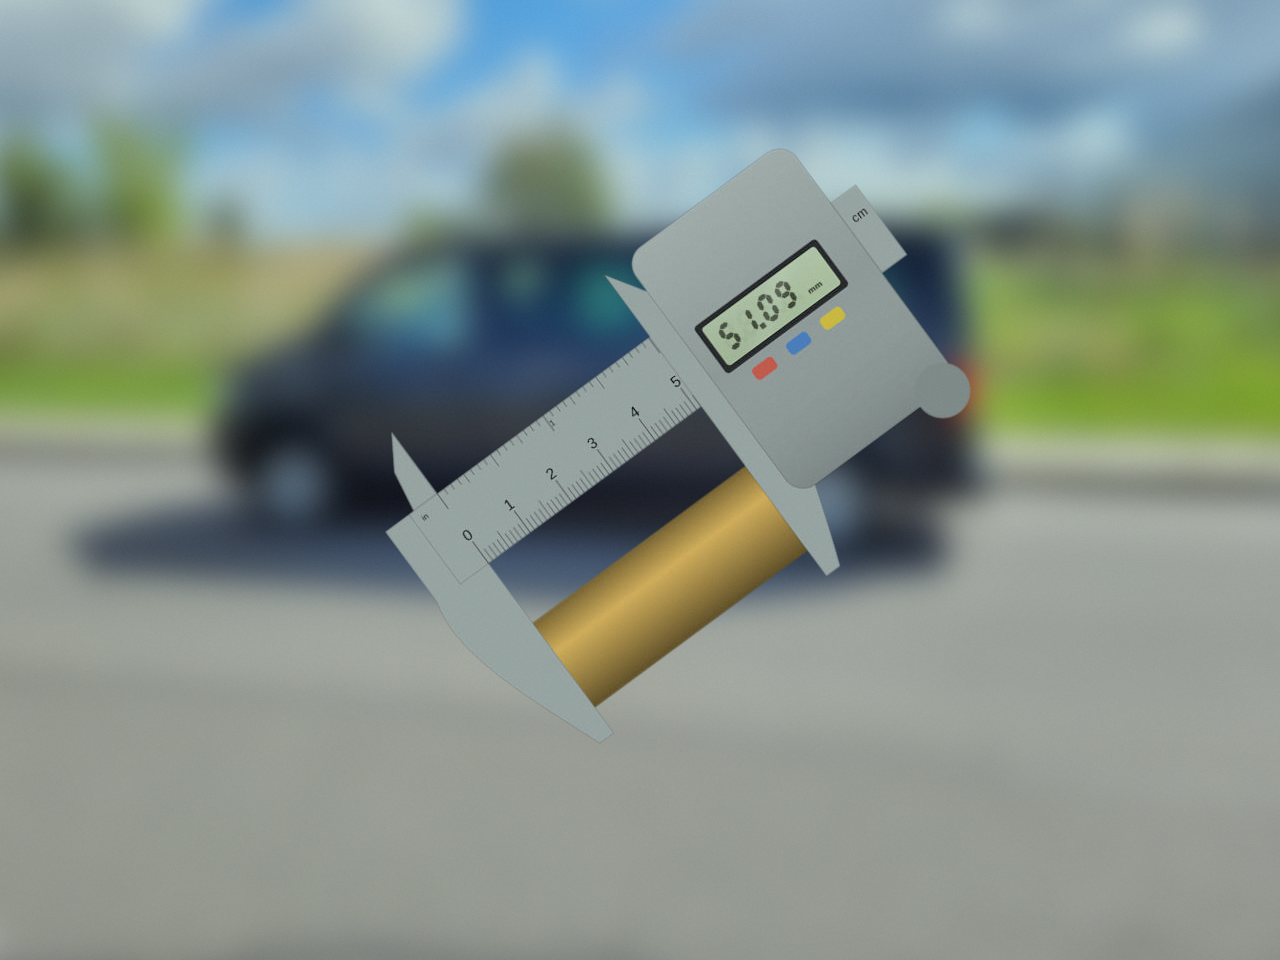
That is **51.09** mm
